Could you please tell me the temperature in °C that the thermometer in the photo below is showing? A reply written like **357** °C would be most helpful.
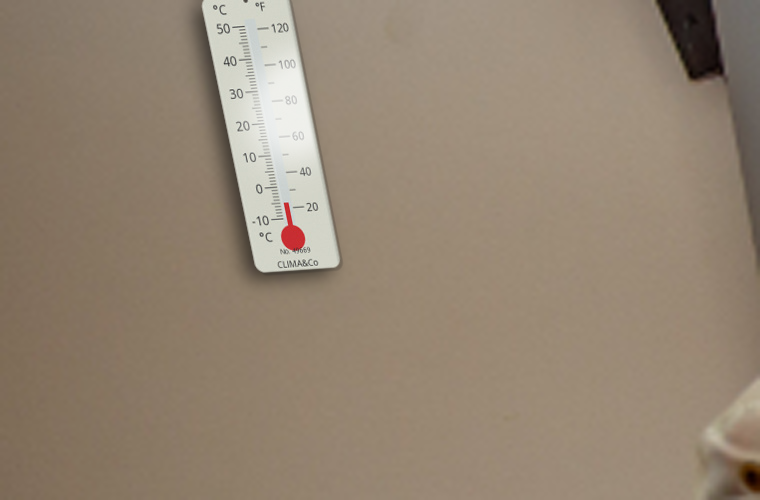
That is **-5** °C
